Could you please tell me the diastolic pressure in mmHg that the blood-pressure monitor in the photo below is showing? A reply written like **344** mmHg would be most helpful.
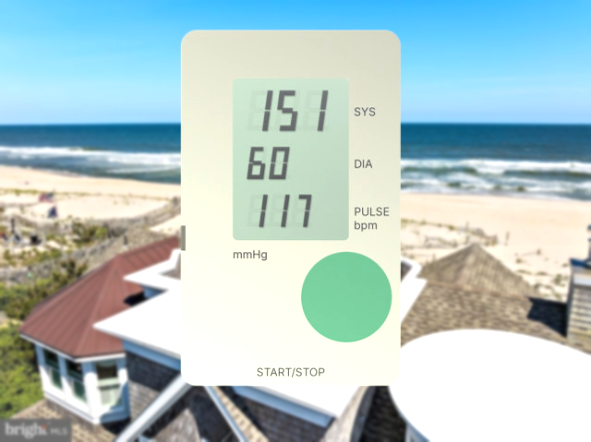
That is **60** mmHg
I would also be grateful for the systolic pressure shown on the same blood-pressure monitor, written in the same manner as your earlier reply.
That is **151** mmHg
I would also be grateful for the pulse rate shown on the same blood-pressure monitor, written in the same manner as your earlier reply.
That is **117** bpm
